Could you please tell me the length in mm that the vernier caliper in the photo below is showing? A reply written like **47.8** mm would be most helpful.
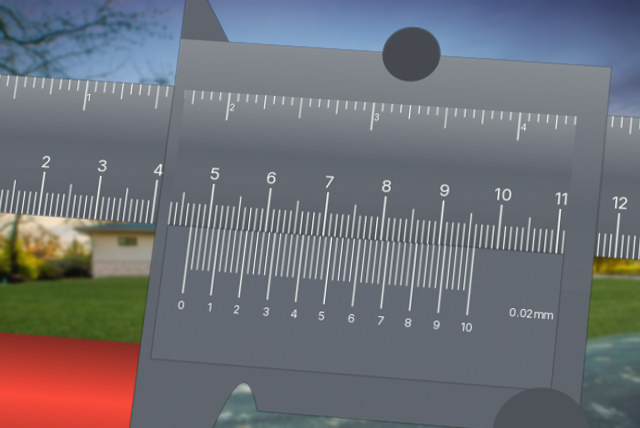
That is **47.0** mm
